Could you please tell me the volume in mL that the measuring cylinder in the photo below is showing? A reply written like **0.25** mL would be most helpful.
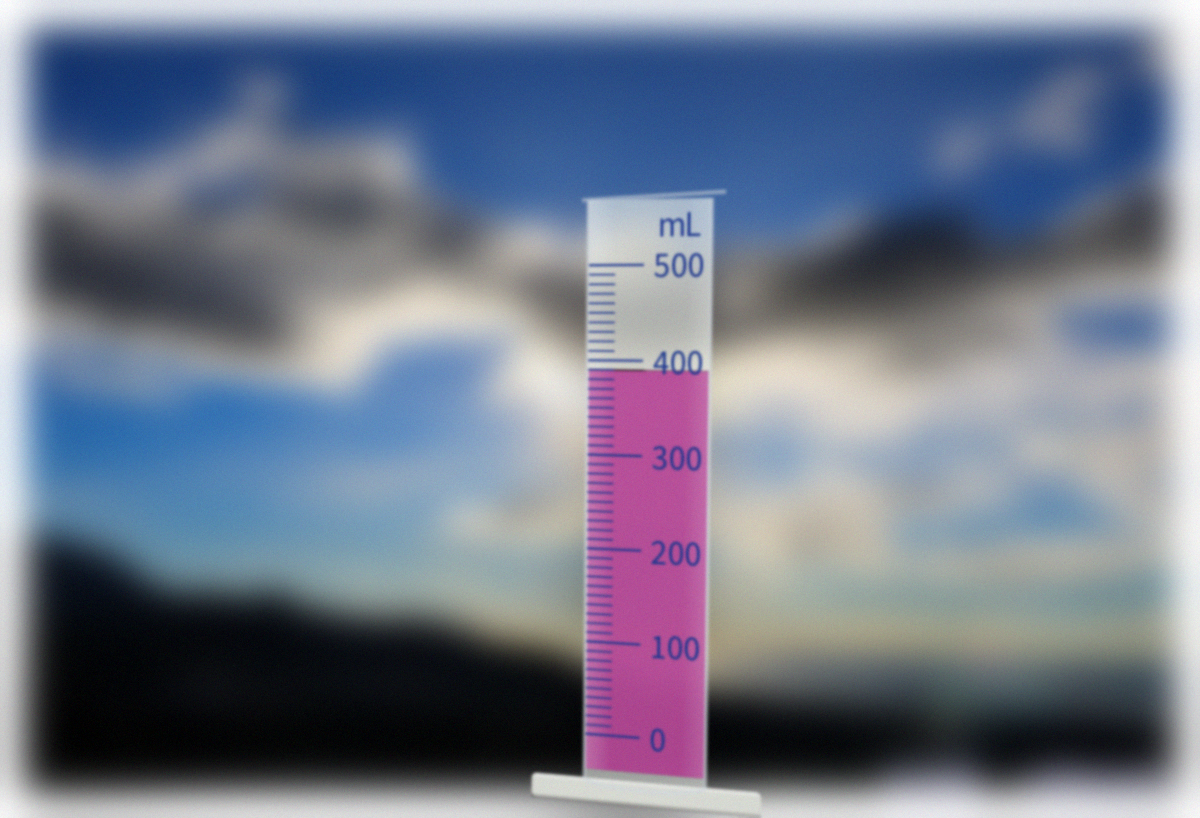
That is **390** mL
